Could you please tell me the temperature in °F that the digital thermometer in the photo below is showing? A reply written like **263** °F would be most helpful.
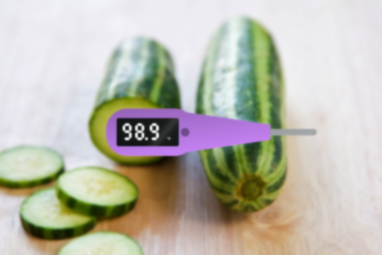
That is **98.9** °F
